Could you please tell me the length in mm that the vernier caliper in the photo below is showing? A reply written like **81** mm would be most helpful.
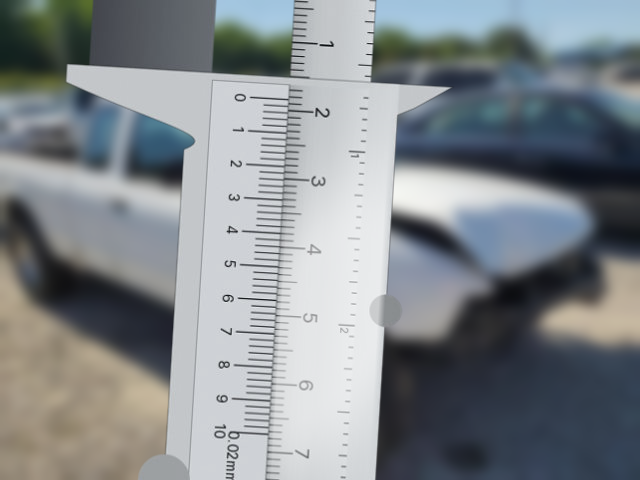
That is **18.4** mm
